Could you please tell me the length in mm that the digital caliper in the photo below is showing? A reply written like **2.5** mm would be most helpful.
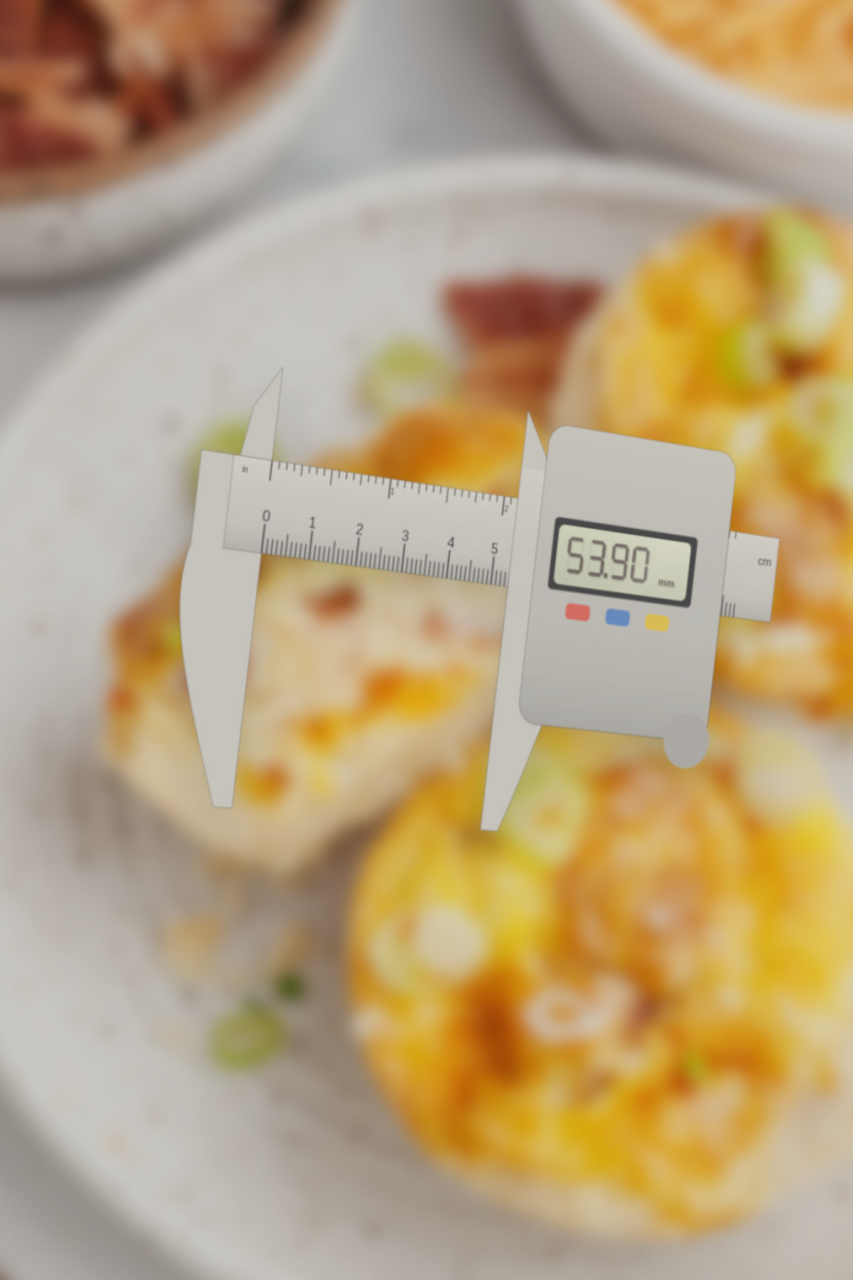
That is **53.90** mm
